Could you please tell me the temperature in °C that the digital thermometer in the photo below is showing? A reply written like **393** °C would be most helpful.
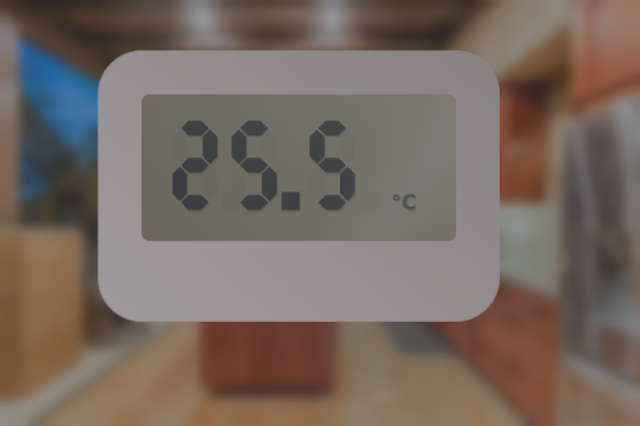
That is **25.5** °C
